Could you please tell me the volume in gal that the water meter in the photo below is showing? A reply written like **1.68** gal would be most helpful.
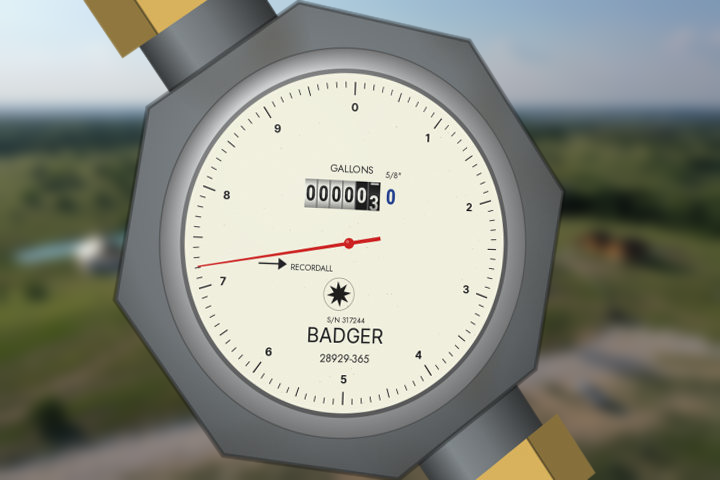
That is **27.2** gal
